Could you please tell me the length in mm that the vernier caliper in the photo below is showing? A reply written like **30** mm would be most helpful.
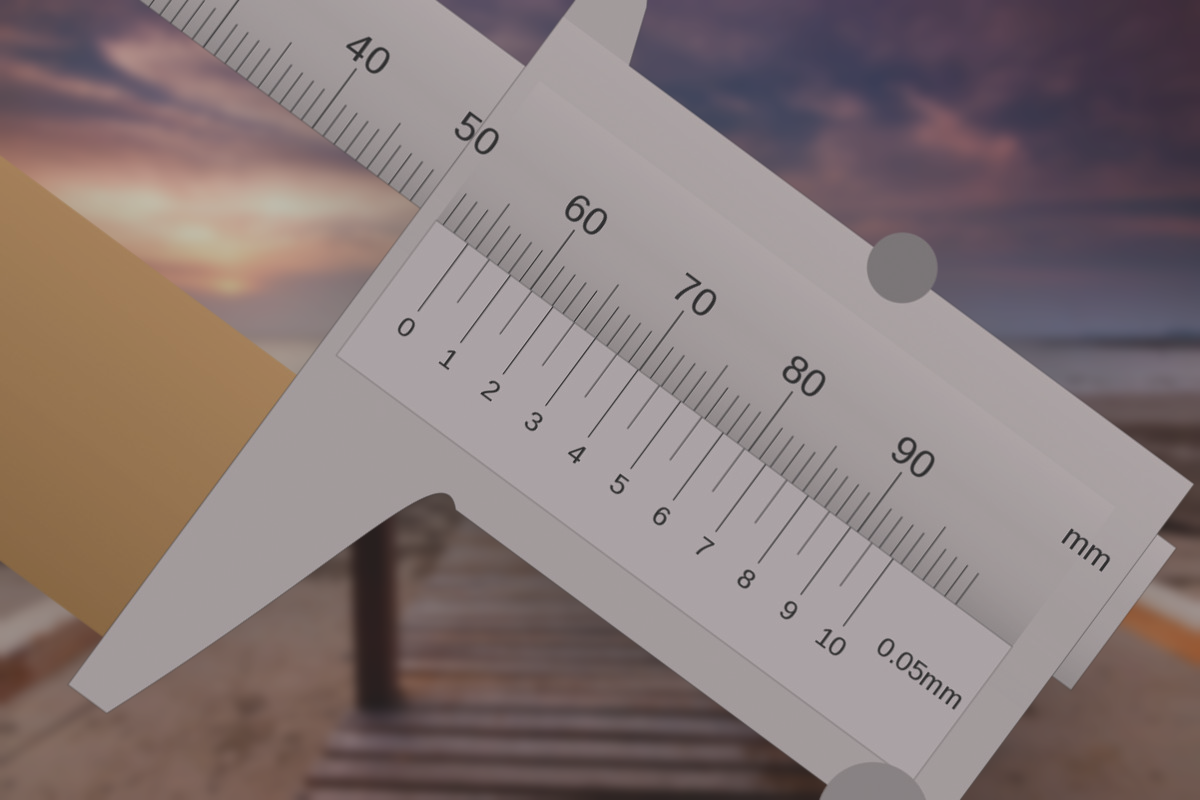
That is **54.3** mm
